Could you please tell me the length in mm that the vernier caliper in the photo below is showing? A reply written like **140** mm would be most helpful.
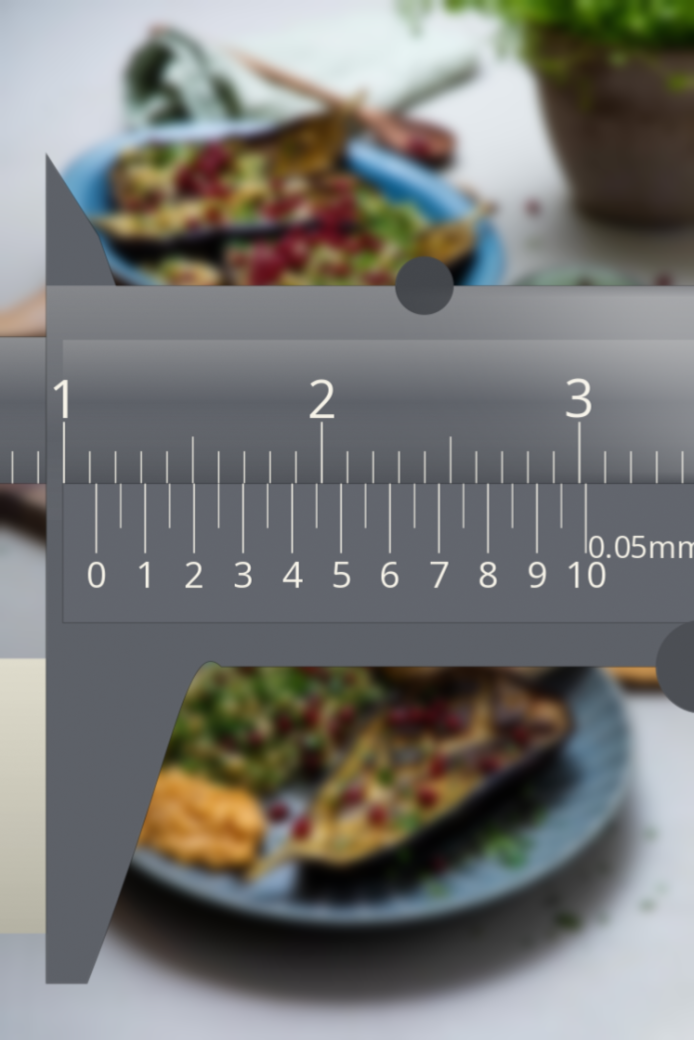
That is **11.25** mm
